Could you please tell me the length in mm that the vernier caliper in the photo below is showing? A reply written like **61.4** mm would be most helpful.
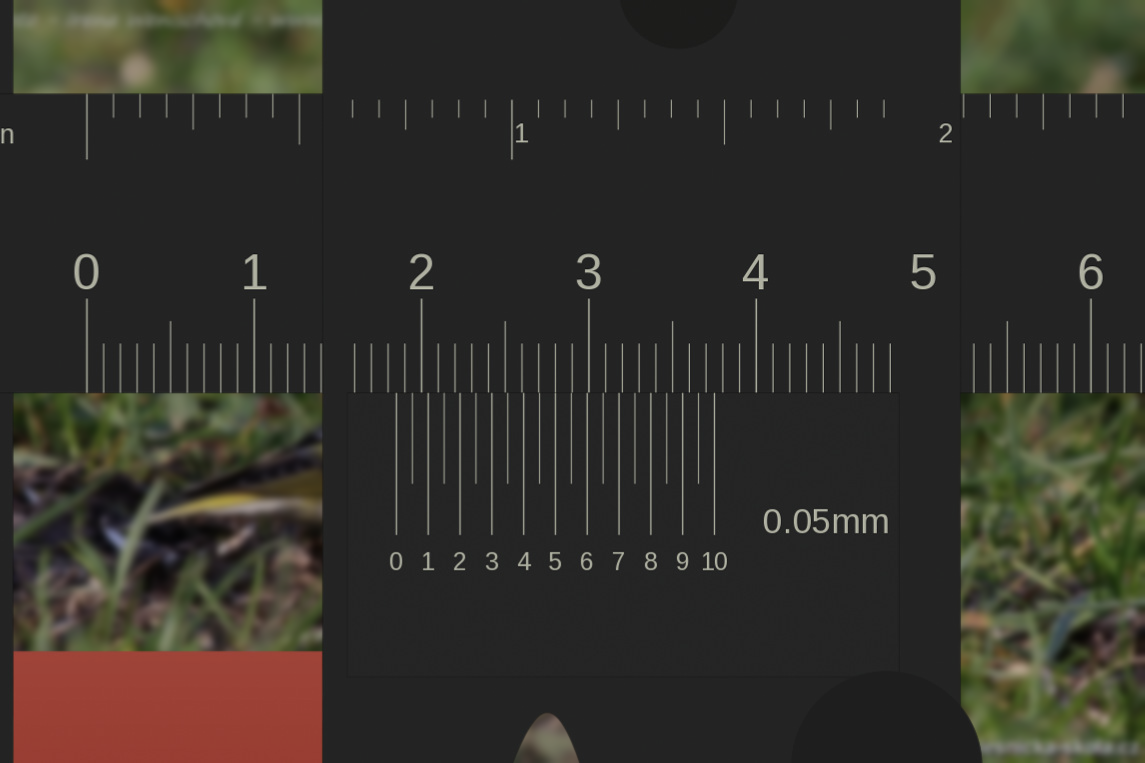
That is **18.5** mm
